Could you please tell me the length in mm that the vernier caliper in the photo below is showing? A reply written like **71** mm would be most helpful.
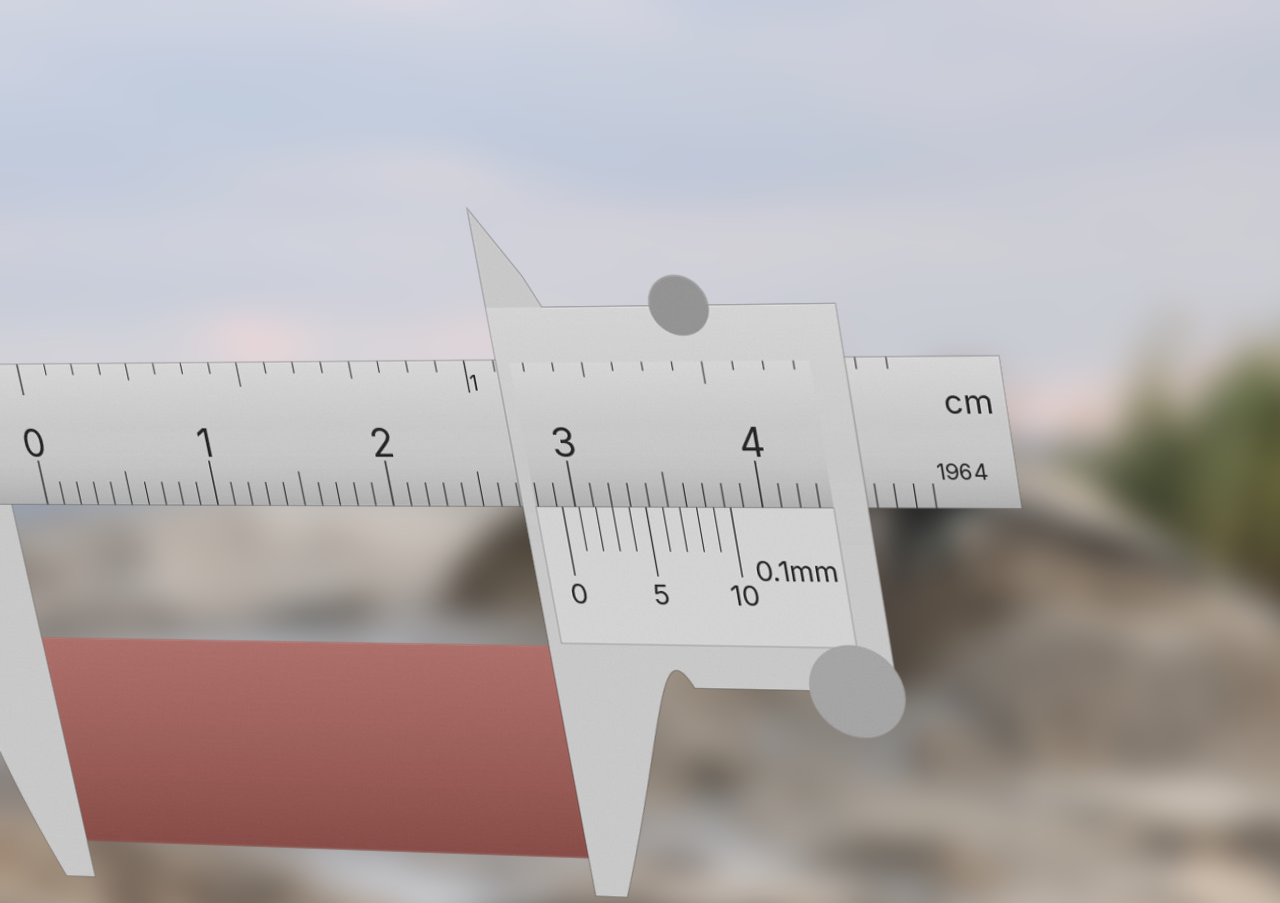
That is **29.3** mm
